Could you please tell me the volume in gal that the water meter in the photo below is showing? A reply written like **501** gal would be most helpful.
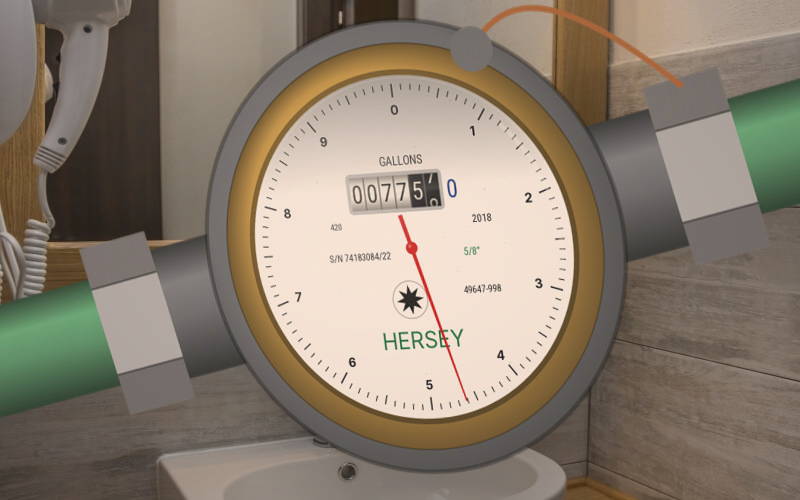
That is **77574.6** gal
